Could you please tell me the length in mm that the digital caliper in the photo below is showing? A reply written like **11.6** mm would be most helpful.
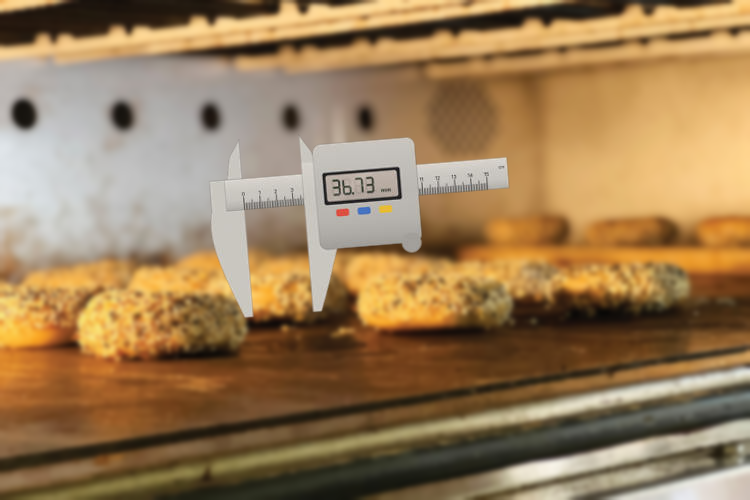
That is **36.73** mm
